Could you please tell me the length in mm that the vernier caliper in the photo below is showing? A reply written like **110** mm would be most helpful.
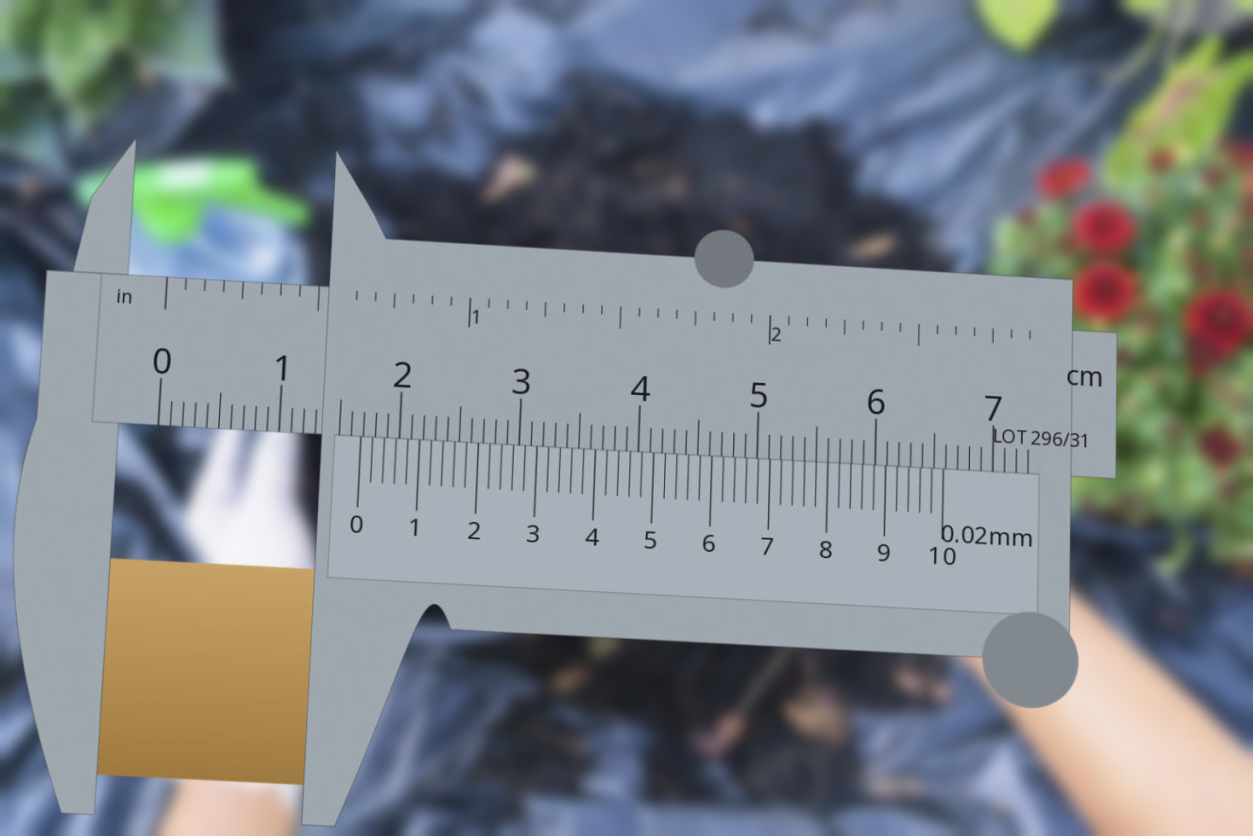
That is **16.8** mm
